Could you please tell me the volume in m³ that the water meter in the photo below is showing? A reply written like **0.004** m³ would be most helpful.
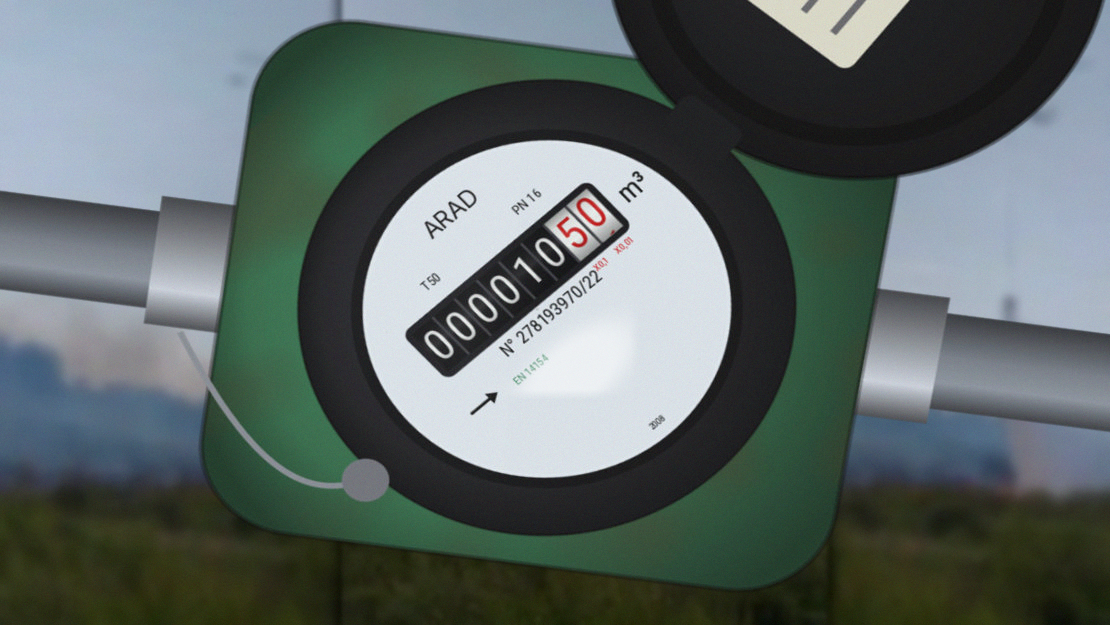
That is **10.50** m³
